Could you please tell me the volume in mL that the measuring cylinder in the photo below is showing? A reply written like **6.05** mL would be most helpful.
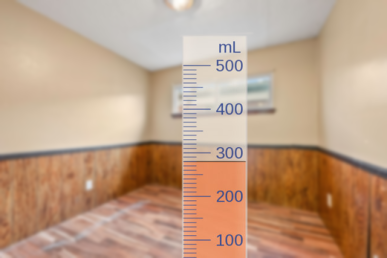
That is **280** mL
